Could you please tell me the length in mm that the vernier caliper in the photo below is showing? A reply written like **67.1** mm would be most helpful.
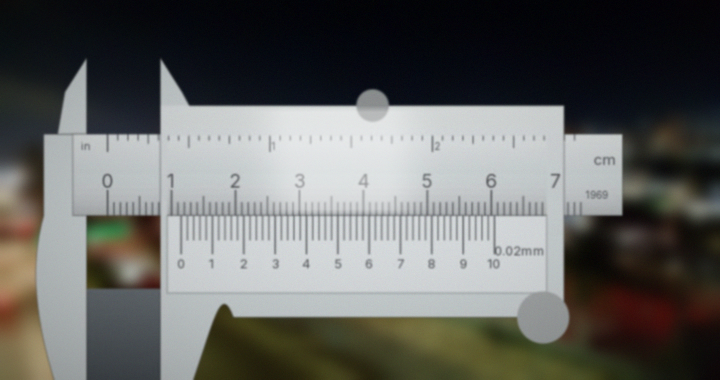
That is **11.5** mm
